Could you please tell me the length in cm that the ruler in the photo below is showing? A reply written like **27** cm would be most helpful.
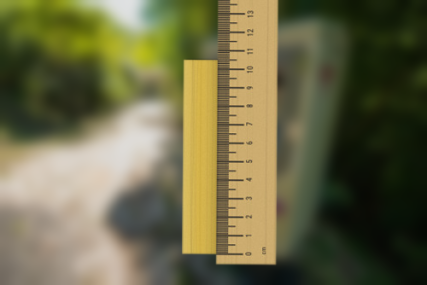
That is **10.5** cm
